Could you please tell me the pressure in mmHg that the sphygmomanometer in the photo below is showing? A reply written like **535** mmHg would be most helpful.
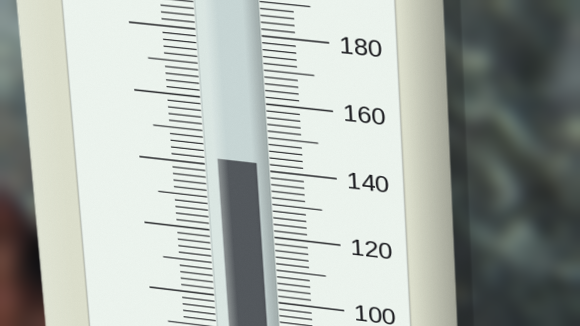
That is **142** mmHg
